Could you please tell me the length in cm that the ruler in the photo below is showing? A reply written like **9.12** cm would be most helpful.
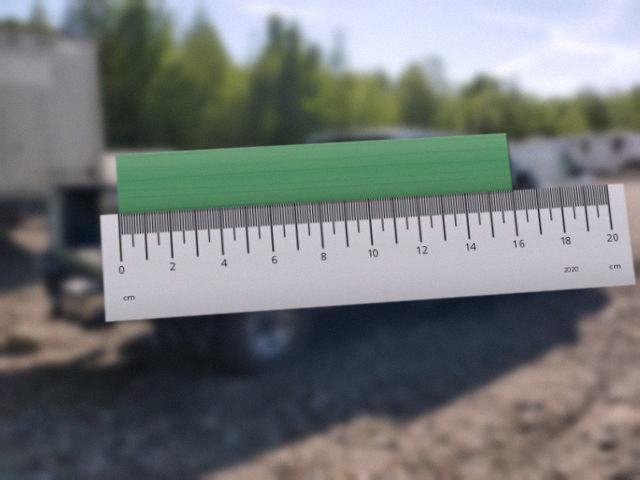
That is **16** cm
